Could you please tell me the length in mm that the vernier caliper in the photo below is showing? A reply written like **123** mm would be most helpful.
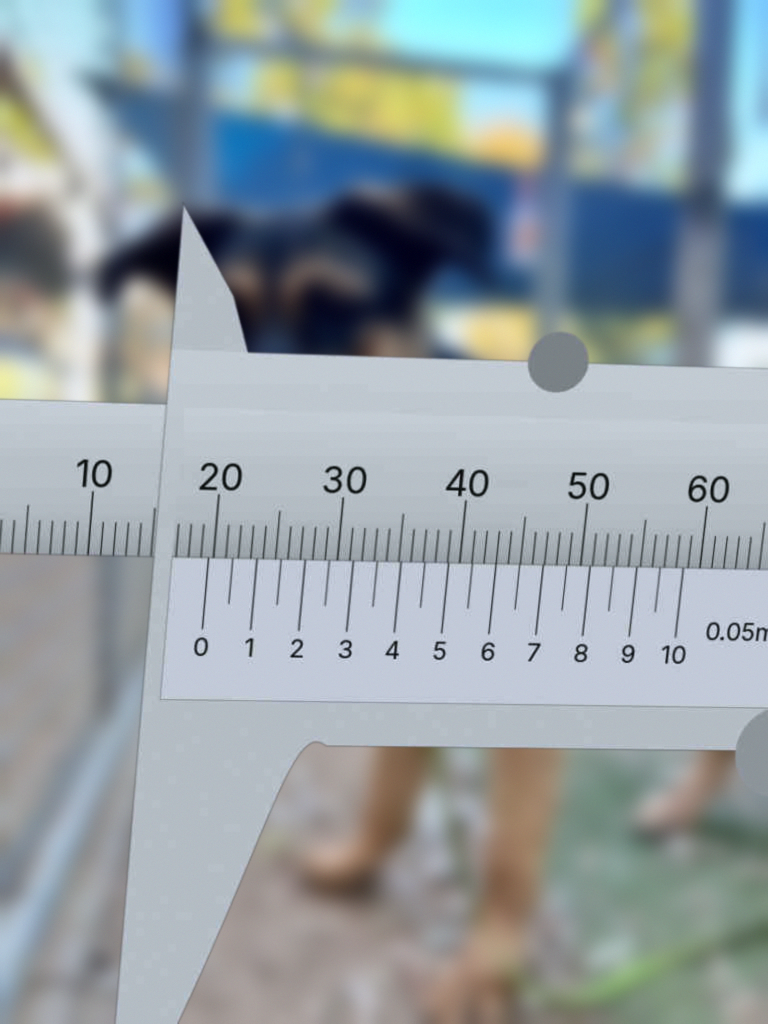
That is **19.6** mm
